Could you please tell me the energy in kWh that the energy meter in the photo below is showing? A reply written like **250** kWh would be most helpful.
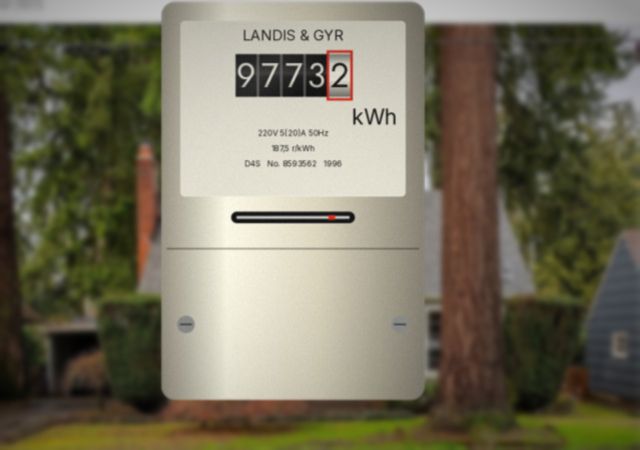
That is **9773.2** kWh
